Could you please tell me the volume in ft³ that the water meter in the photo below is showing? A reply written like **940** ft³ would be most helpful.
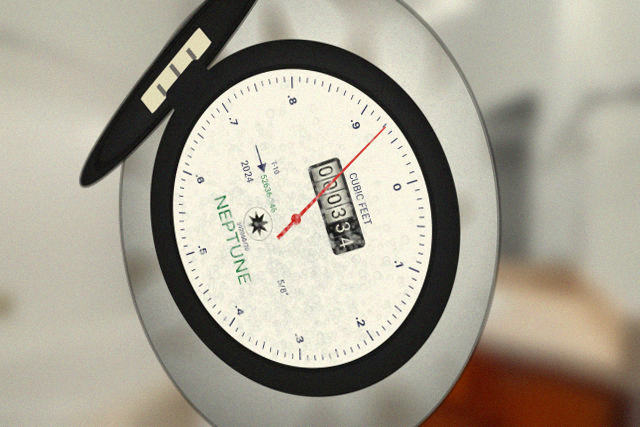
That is **333.93** ft³
